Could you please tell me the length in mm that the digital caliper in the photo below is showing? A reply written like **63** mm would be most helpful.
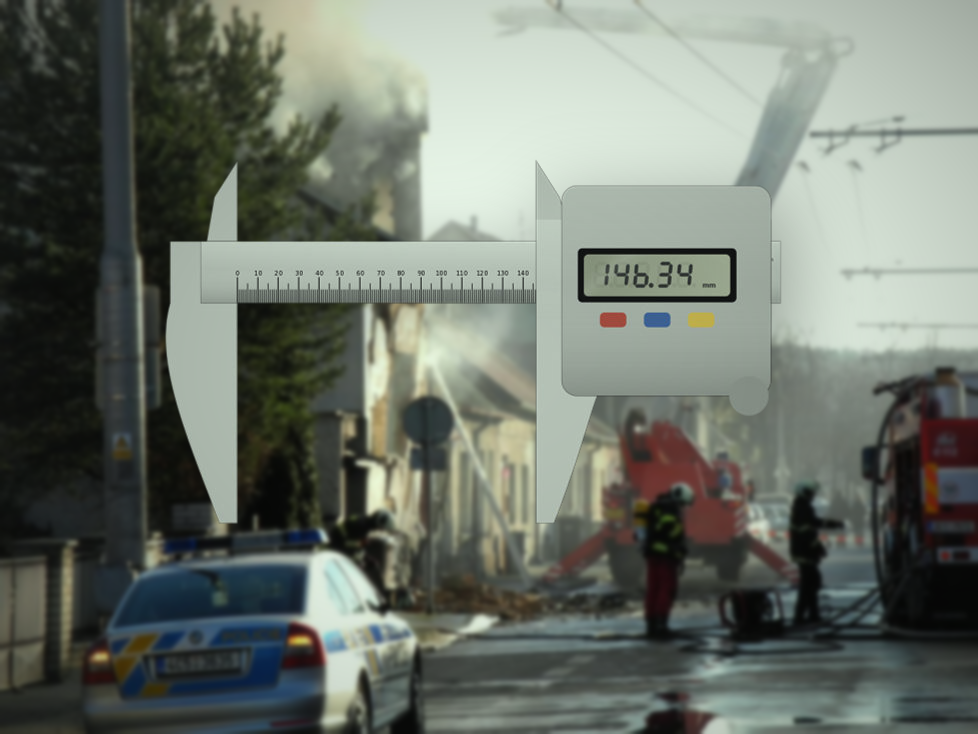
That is **146.34** mm
